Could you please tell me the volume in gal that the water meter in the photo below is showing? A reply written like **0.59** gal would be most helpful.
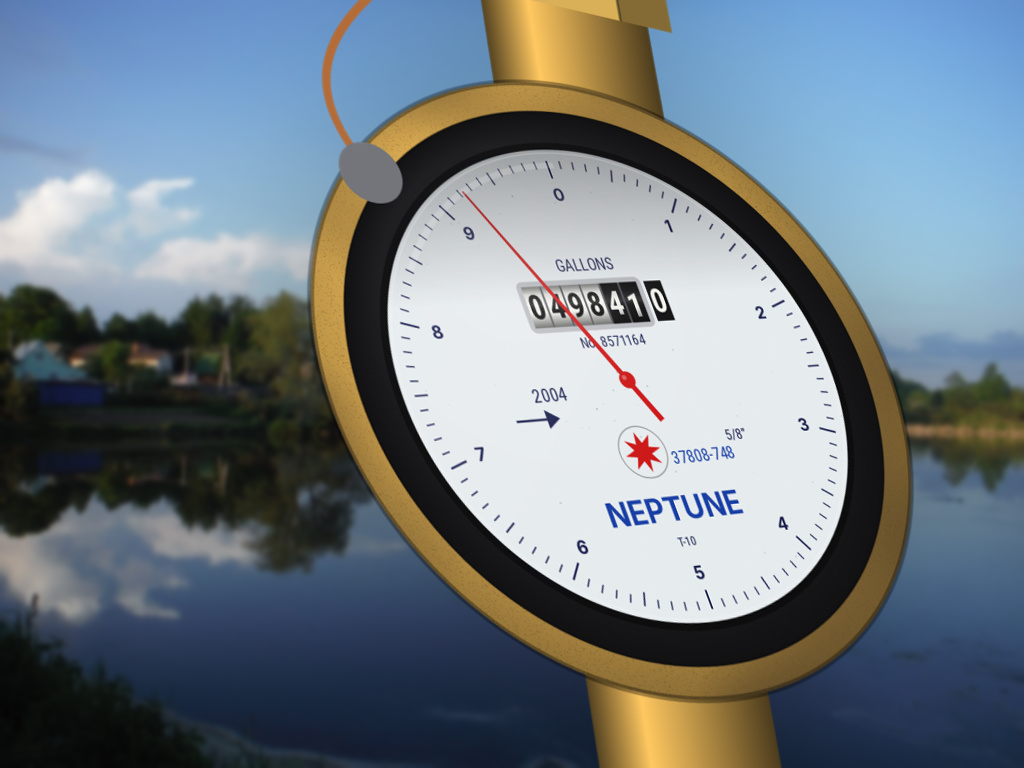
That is **498409.2** gal
